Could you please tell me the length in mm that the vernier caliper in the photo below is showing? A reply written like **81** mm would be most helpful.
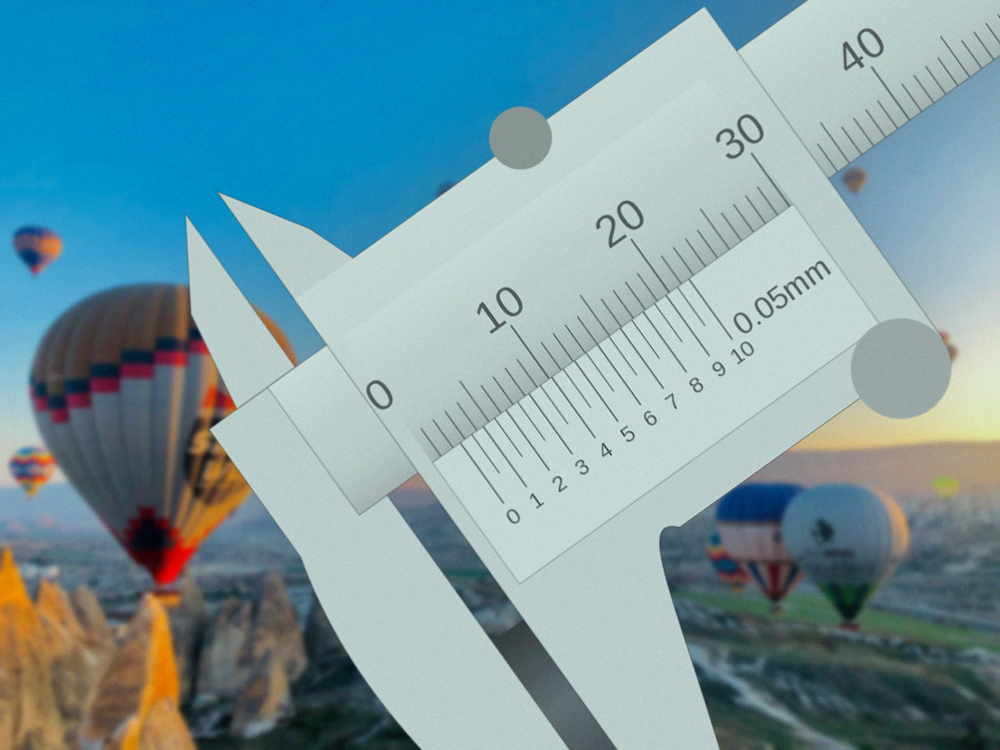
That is **2.6** mm
